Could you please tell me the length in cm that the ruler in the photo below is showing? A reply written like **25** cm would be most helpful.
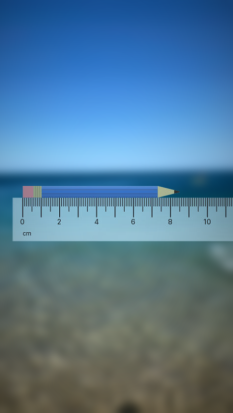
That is **8.5** cm
